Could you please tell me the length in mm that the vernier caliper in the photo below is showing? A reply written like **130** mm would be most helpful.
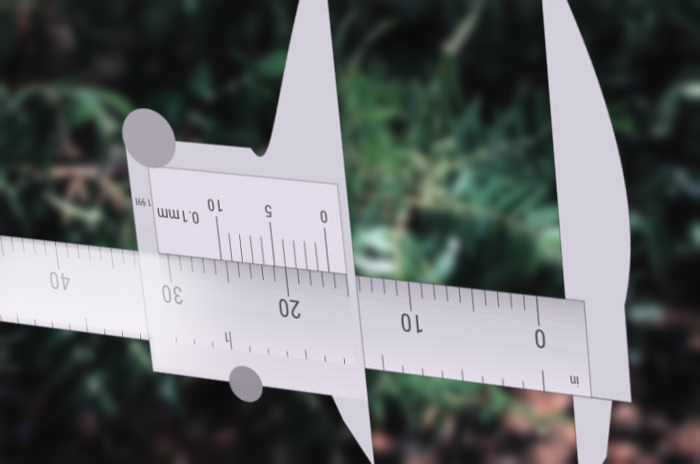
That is **16.4** mm
